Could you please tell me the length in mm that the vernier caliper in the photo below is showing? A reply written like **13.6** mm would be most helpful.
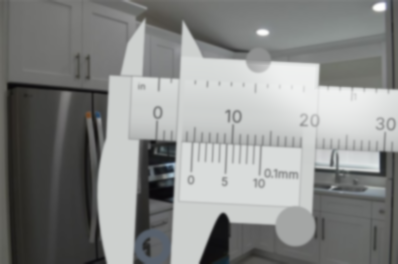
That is **4.8** mm
